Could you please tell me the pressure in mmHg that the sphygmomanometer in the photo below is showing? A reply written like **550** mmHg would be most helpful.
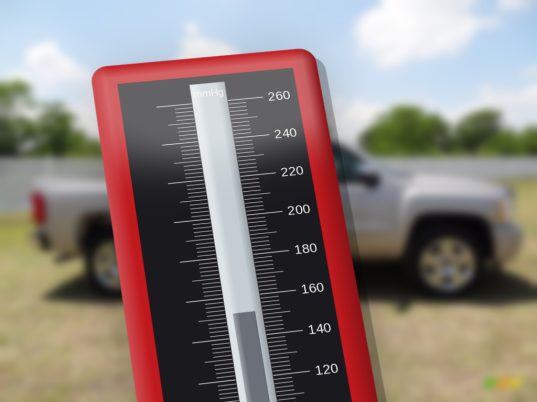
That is **152** mmHg
